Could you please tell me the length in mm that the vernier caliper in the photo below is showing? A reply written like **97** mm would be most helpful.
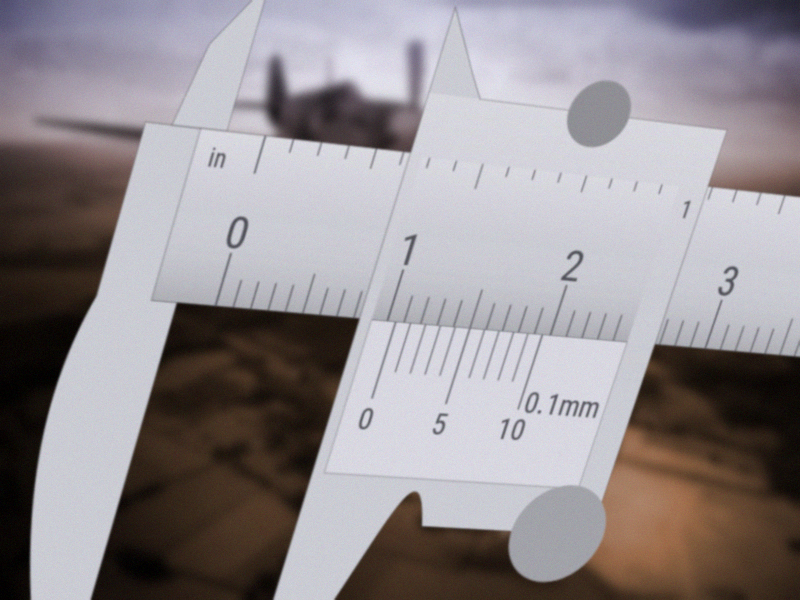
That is **10.5** mm
